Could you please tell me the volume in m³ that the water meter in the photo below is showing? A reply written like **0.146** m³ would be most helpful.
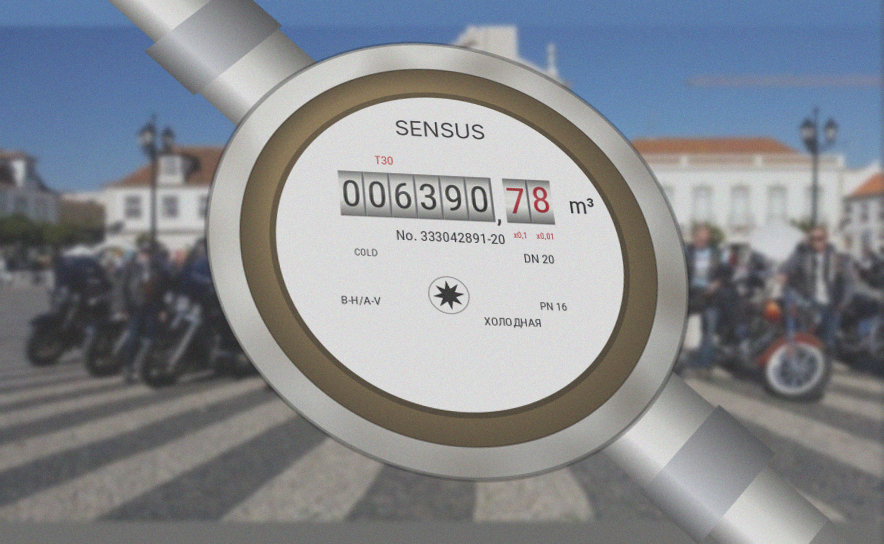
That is **6390.78** m³
